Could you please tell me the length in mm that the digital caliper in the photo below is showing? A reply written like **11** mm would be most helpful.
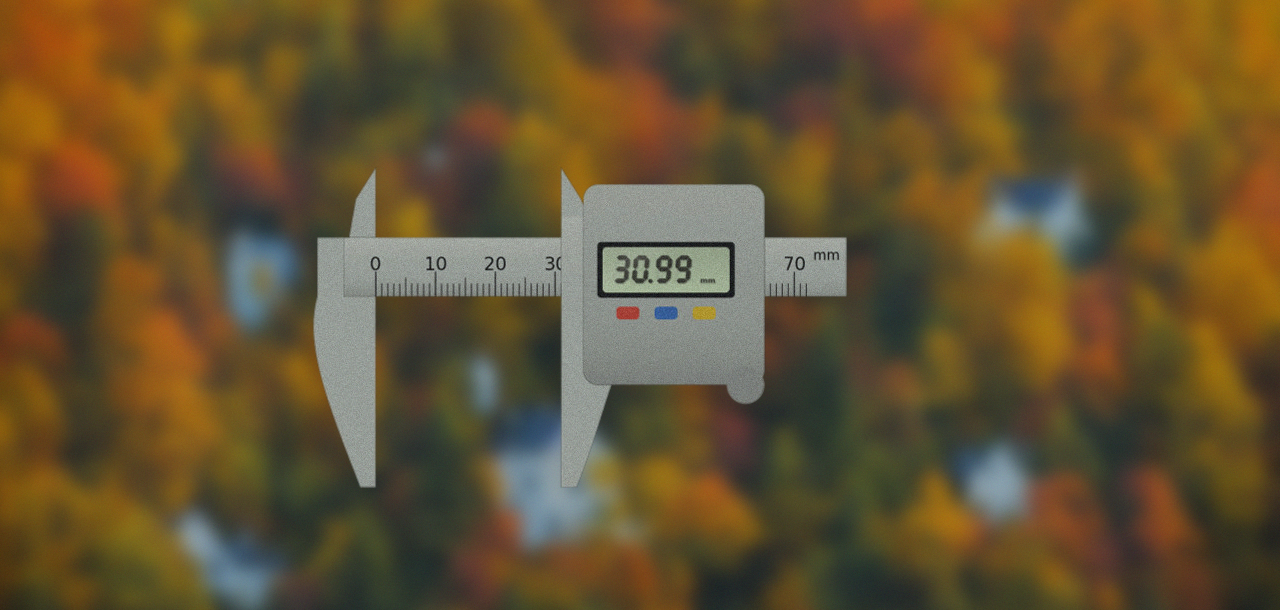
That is **30.99** mm
